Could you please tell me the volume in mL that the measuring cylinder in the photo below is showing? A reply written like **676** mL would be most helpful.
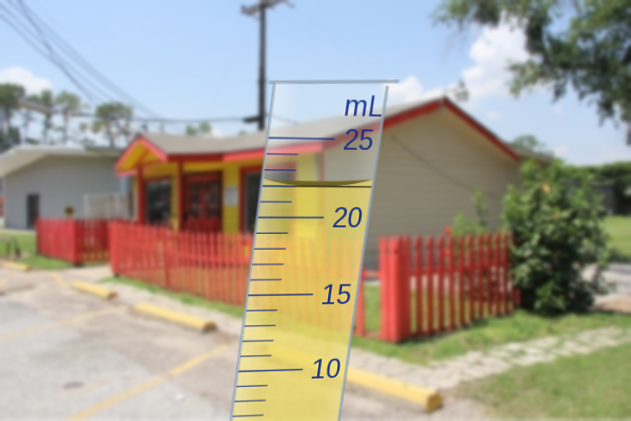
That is **22** mL
